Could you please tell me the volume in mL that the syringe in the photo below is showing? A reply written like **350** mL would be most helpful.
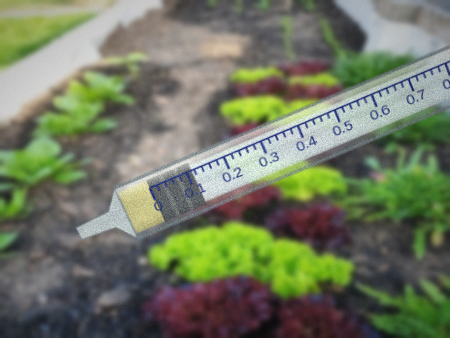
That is **0** mL
